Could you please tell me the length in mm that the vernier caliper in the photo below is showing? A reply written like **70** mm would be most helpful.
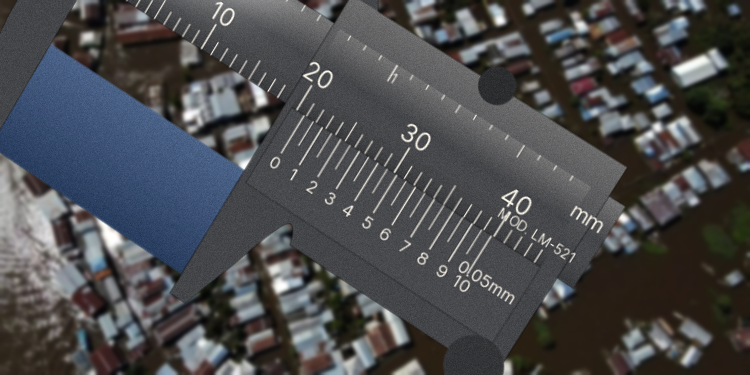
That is **20.8** mm
